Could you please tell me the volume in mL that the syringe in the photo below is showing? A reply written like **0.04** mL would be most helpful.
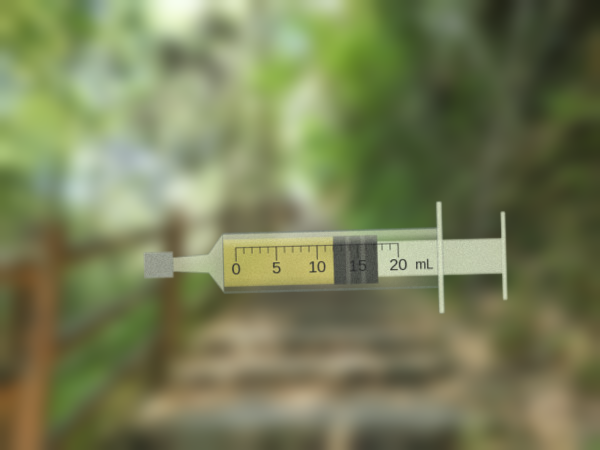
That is **12** mL
